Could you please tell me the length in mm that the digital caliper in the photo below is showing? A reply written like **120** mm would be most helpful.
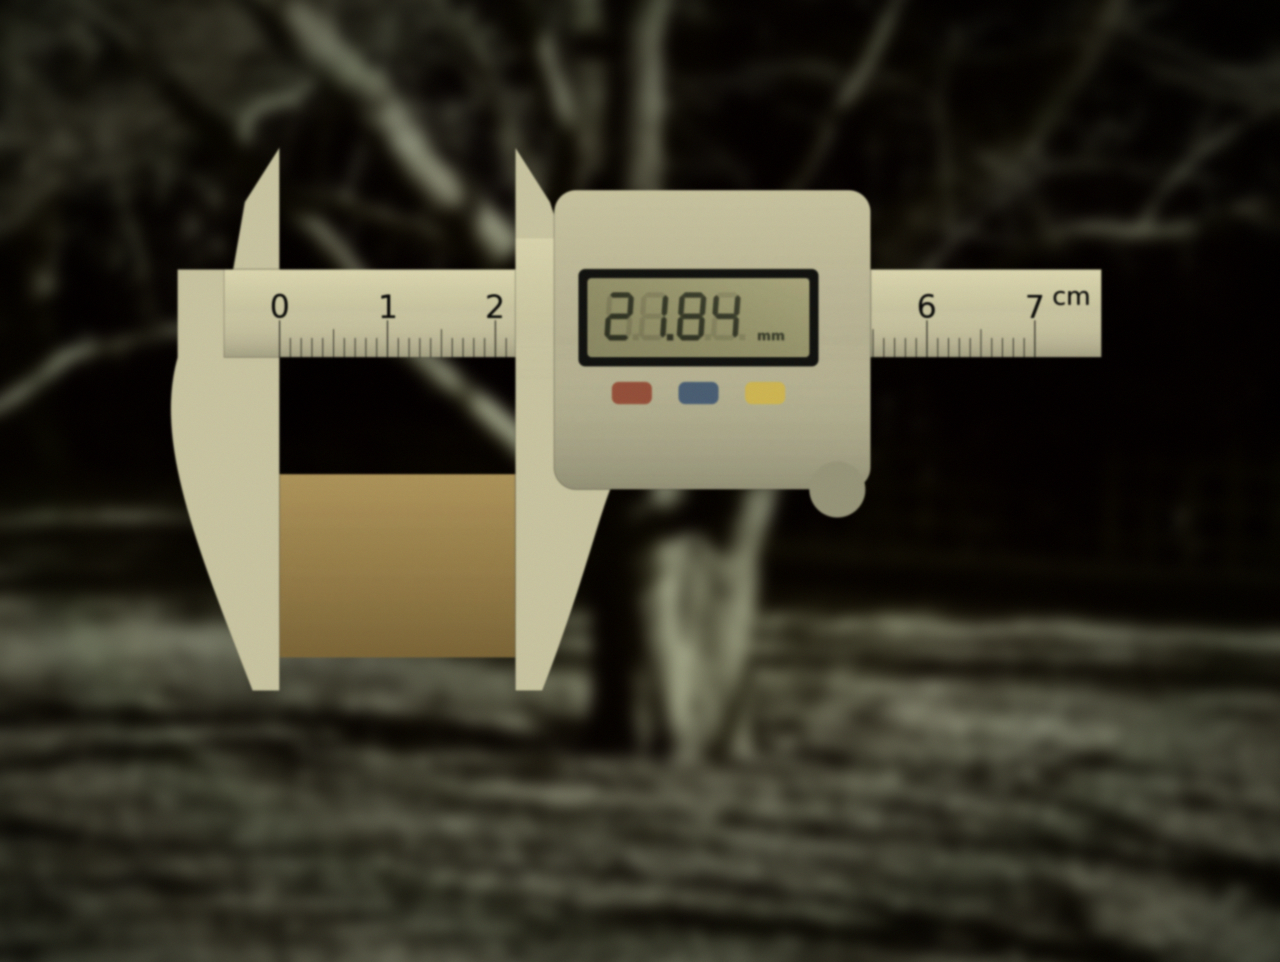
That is **21.84** mm
